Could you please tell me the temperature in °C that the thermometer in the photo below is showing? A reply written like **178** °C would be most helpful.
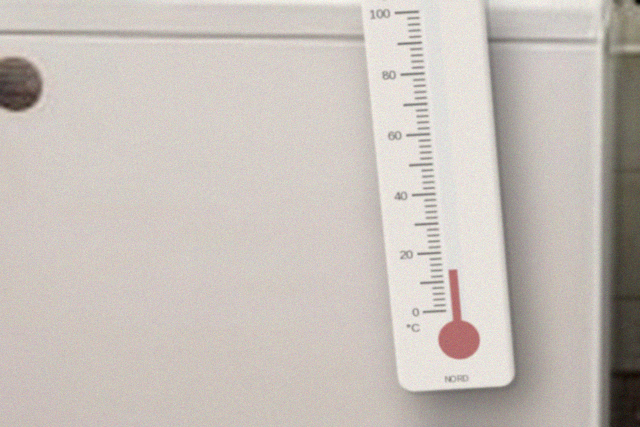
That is **14** °C
